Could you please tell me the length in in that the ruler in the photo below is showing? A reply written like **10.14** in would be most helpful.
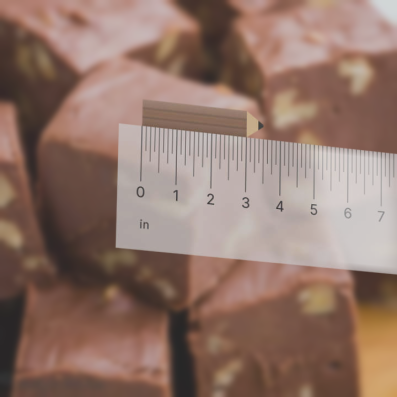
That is **3.5** in
